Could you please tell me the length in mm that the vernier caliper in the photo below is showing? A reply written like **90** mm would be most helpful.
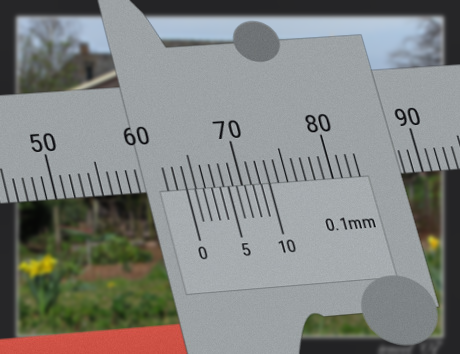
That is **64.0** mm
